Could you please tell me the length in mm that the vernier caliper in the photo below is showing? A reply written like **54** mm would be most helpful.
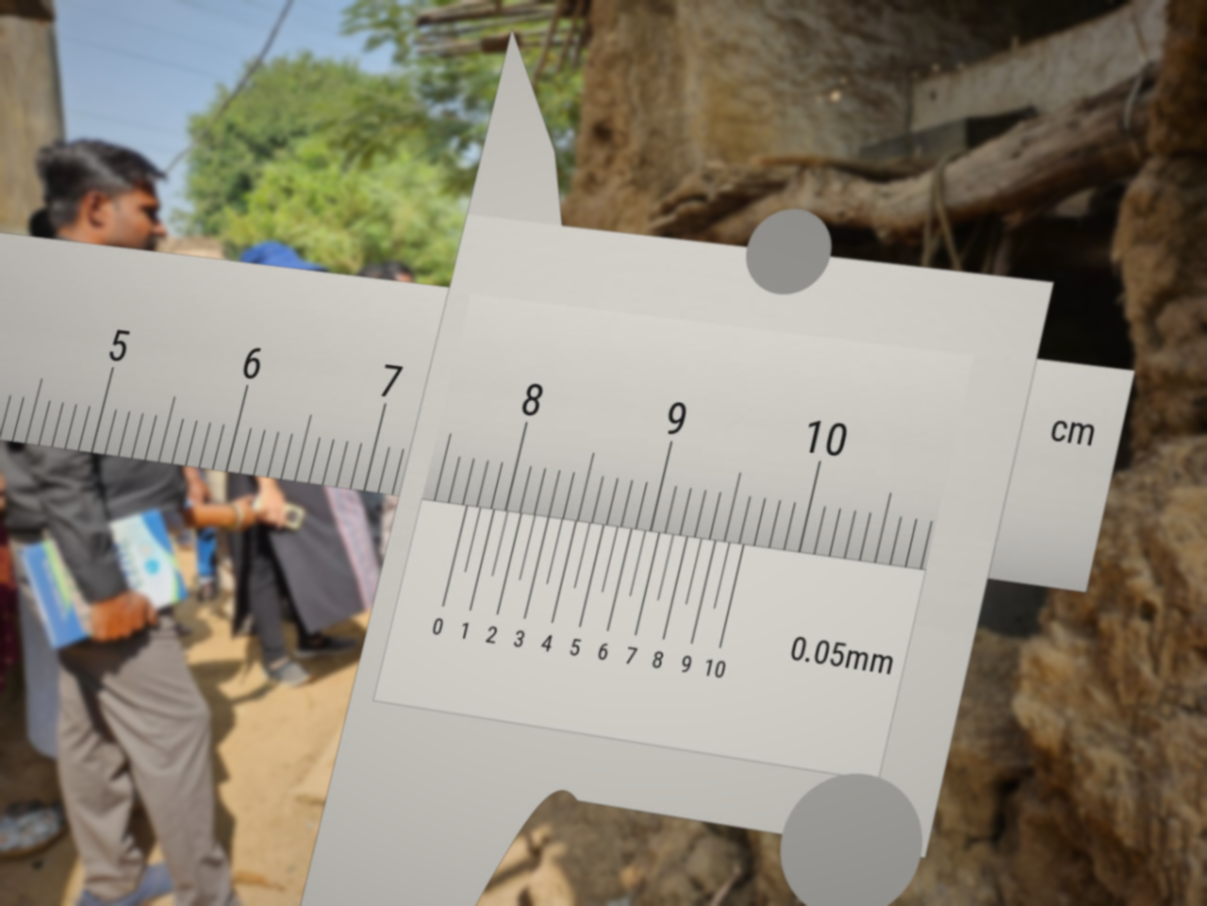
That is **77.3** mm
